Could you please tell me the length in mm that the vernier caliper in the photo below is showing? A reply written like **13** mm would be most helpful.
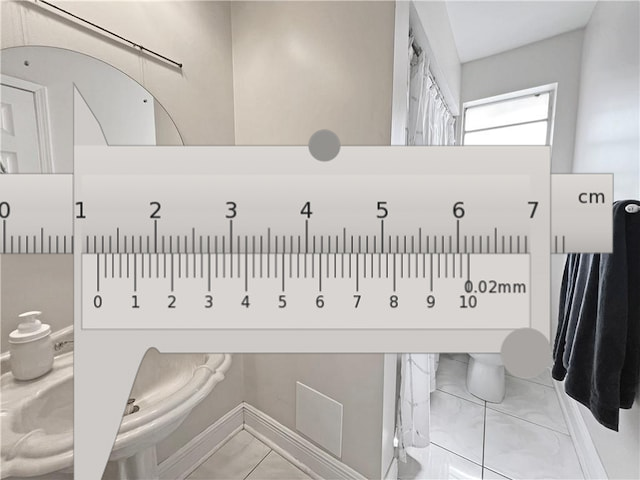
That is **12.4** mm
